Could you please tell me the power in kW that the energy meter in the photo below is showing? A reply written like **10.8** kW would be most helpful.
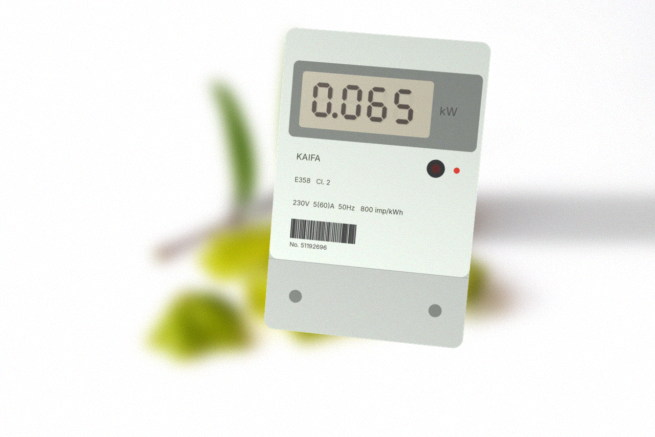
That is **0.065** kW
